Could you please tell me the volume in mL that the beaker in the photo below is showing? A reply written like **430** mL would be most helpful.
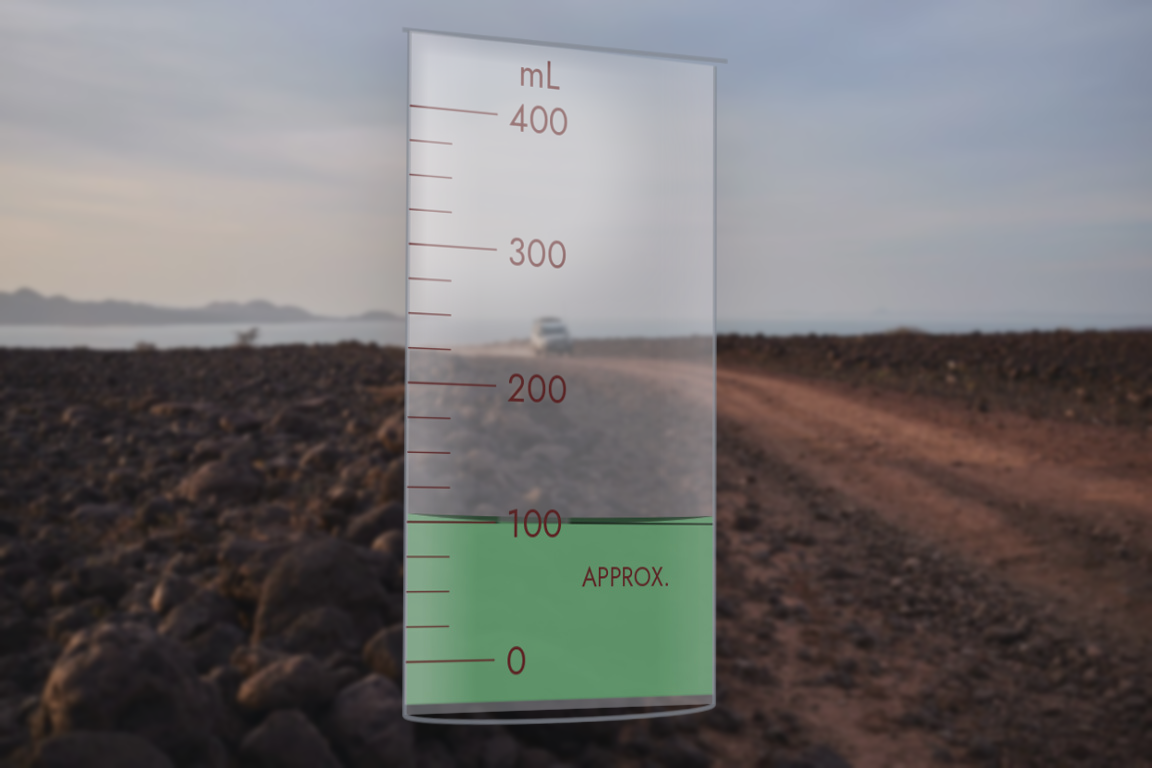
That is **100** mL
